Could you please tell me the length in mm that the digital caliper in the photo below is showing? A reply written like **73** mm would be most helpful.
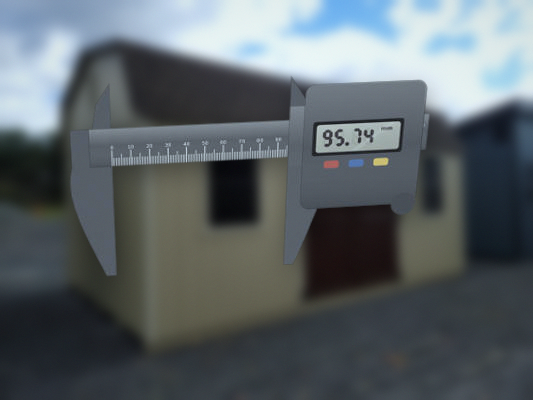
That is **95.74** mm
